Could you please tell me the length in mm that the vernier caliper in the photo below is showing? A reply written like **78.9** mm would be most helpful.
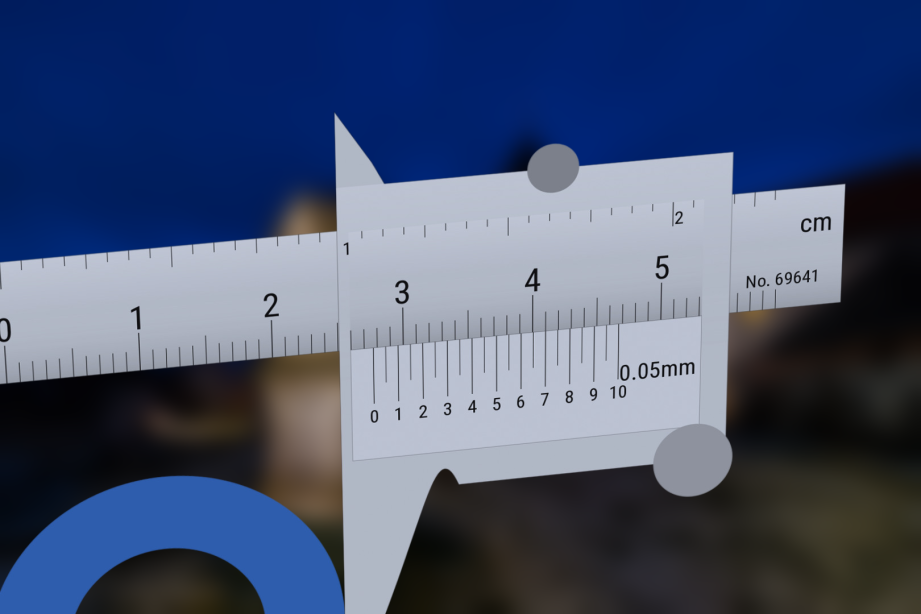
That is **27.7** mm
